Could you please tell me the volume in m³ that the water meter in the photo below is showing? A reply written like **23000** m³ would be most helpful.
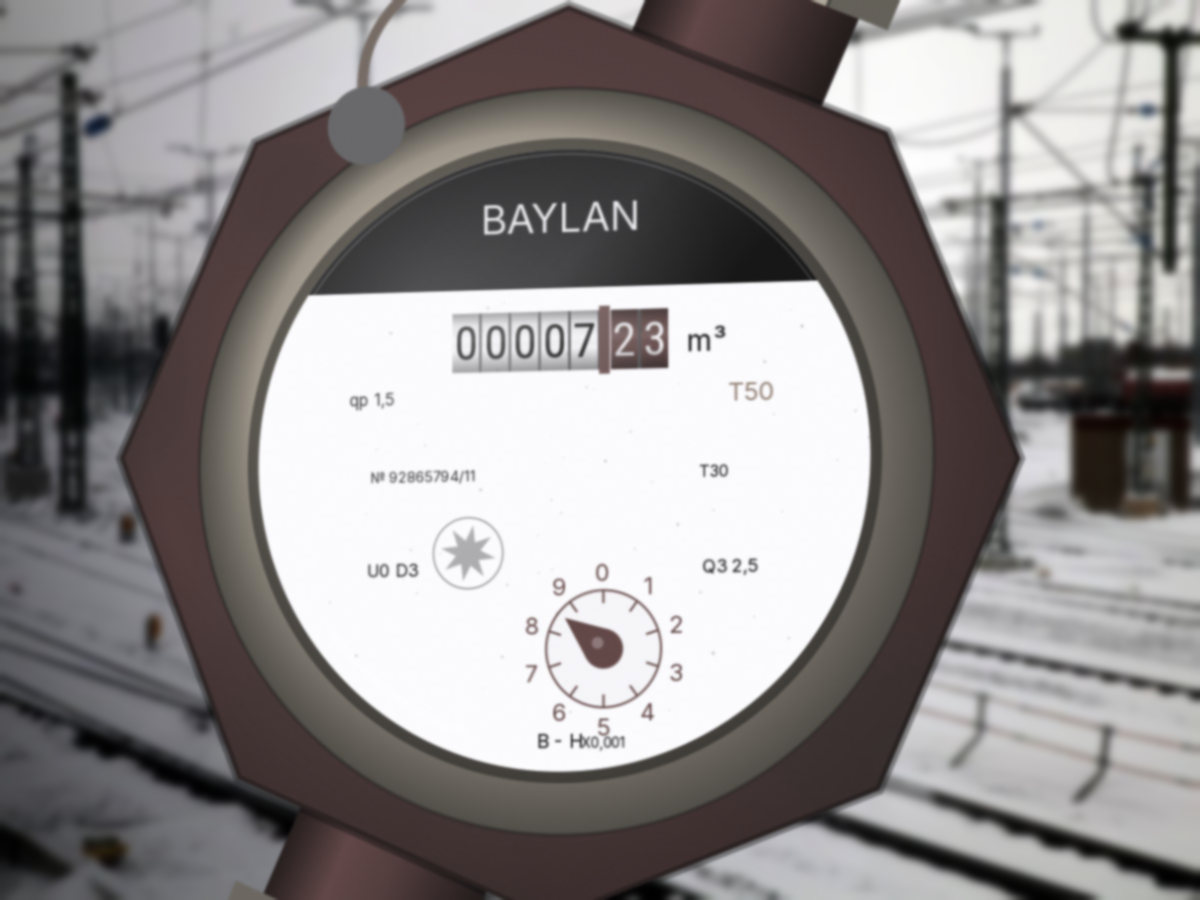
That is **7.238** m³
